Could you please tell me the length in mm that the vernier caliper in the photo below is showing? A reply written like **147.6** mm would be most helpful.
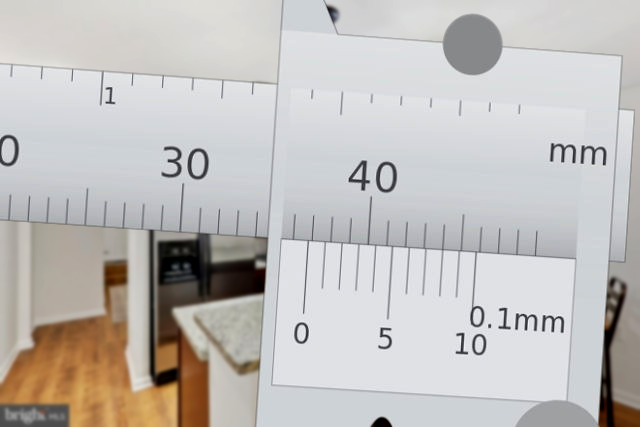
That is **36.8** mm
